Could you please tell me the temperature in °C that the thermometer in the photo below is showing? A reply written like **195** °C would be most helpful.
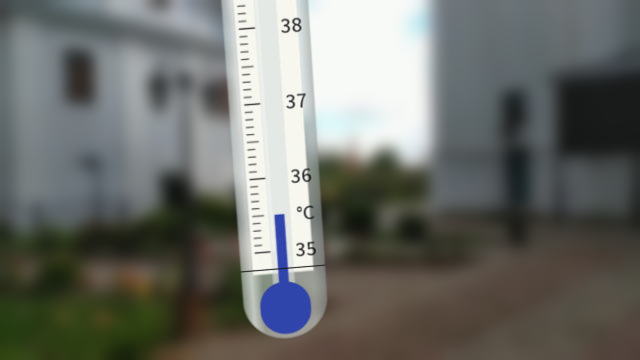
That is **35.5** °C
